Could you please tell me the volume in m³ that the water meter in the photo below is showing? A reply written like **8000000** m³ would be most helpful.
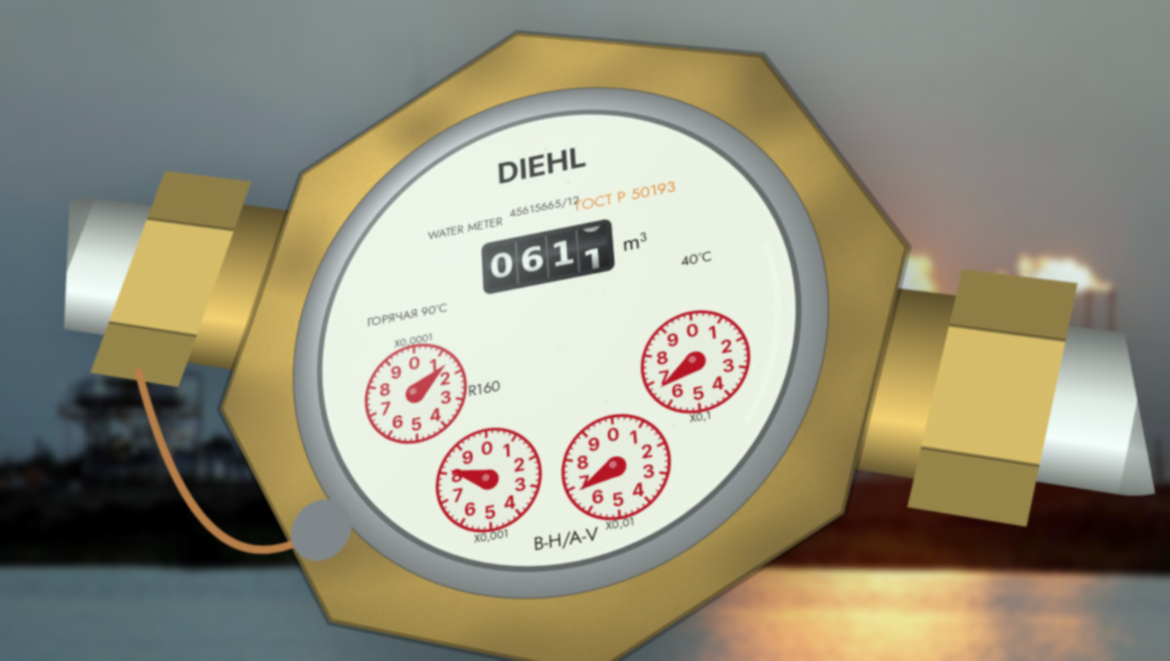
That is **610.6681** m³
